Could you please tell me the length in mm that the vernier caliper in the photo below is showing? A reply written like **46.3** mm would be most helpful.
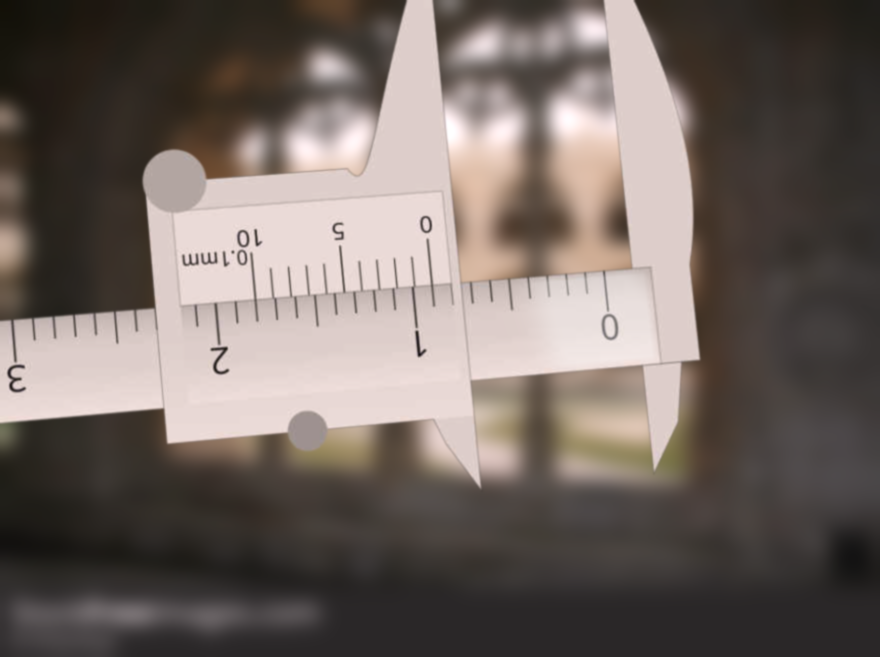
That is **9.0** mm
